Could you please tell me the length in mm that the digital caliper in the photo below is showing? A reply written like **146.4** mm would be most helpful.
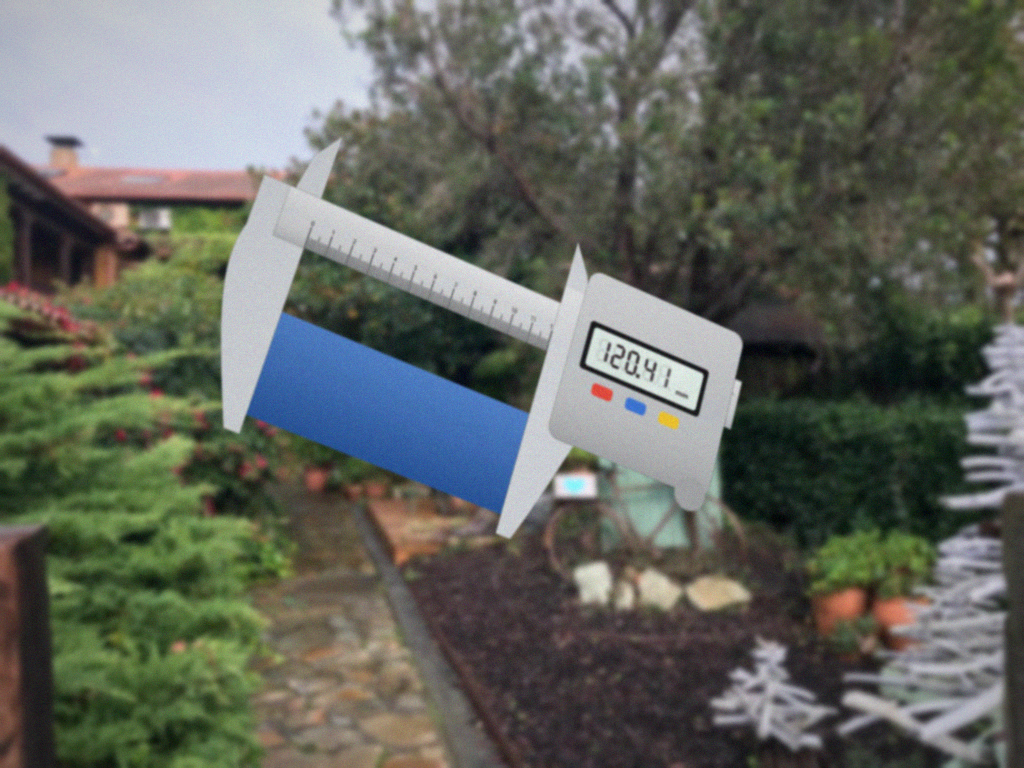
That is **120.41** mm
